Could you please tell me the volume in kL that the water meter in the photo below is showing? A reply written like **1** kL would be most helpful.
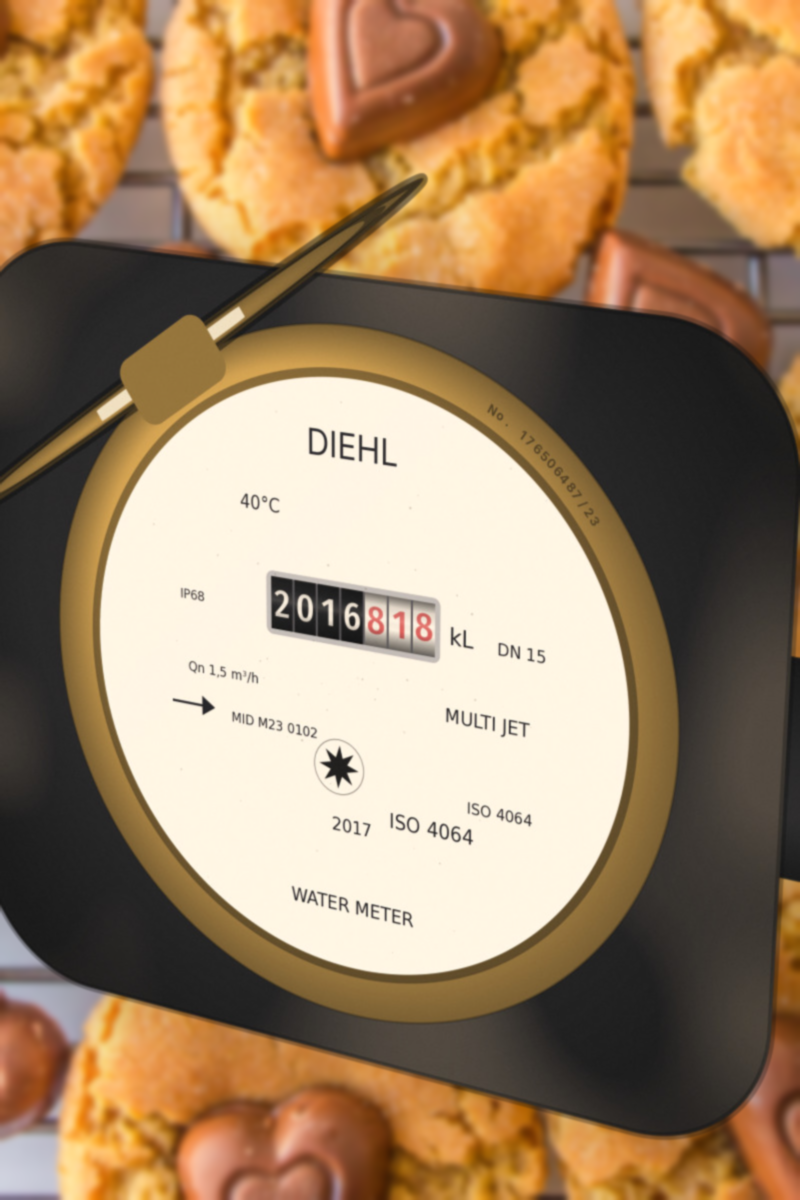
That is **2016.818** kL
